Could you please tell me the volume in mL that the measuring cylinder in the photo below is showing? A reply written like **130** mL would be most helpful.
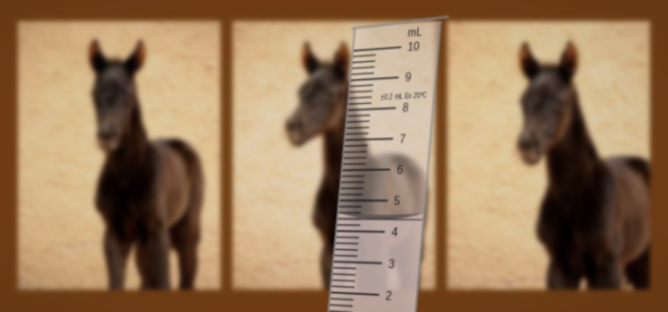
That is **4.4** mL
